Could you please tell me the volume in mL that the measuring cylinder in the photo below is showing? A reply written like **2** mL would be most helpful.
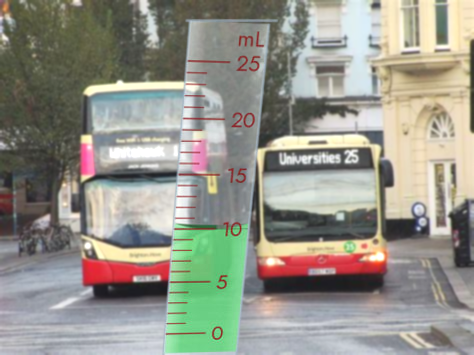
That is **10** mL
